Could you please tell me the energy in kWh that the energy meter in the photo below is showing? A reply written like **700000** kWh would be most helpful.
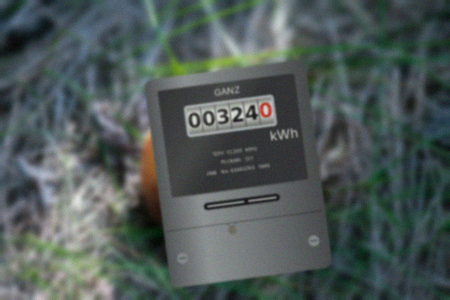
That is **324.0** kWh
